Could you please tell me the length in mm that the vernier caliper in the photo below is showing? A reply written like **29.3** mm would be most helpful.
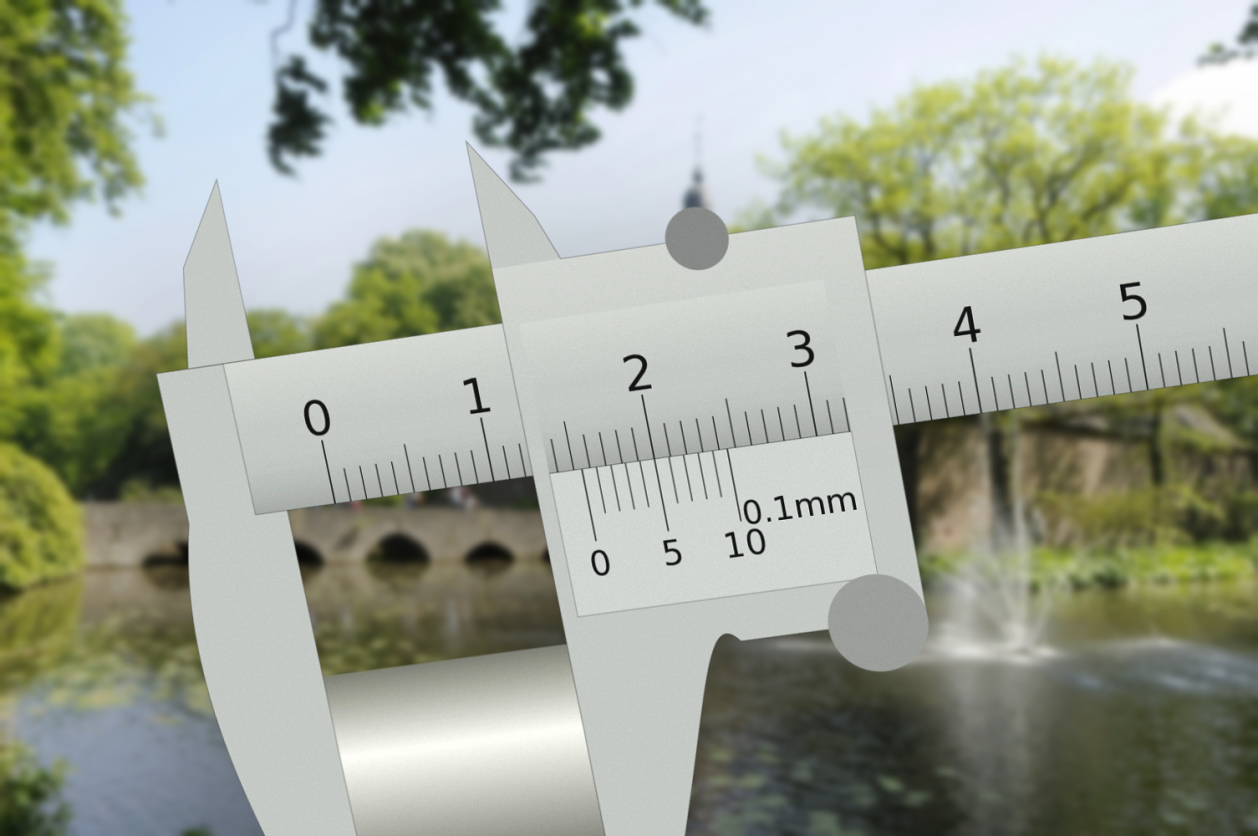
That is **15.5** mm
